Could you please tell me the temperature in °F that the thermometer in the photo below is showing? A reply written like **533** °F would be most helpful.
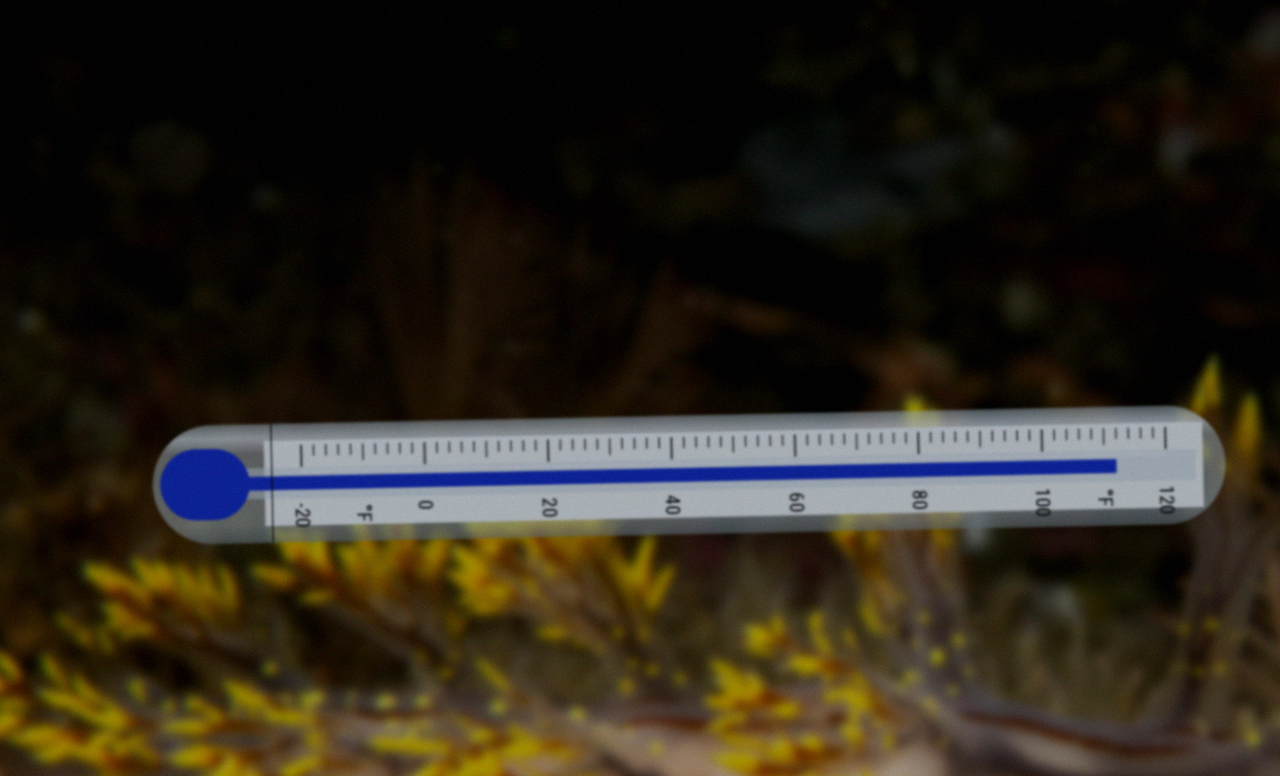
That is **112** °F
